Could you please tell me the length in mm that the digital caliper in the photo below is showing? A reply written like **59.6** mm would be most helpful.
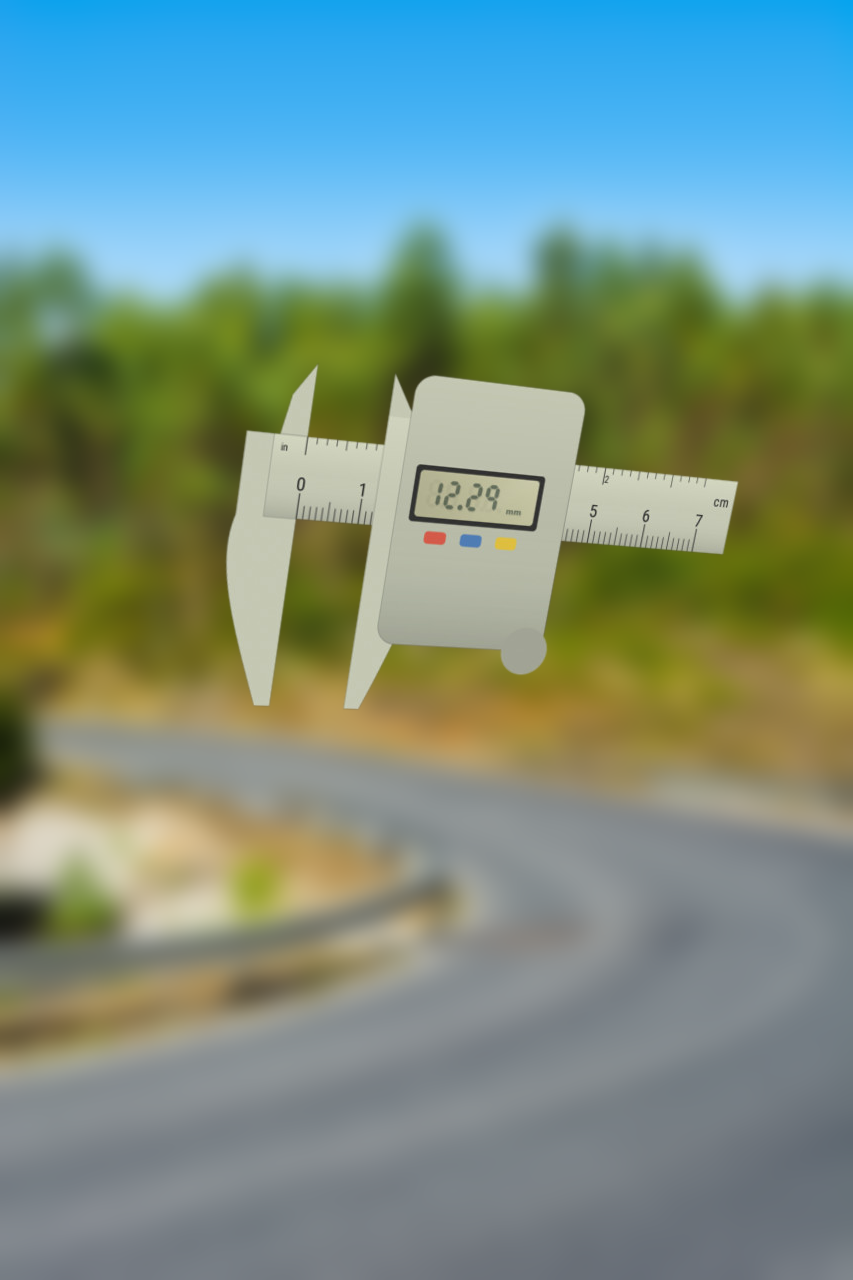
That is **12.29** mm
